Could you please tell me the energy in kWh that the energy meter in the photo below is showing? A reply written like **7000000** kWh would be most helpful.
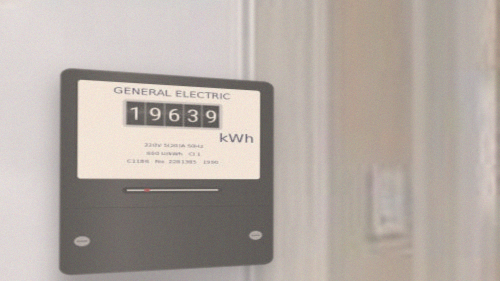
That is **19639** kWh
